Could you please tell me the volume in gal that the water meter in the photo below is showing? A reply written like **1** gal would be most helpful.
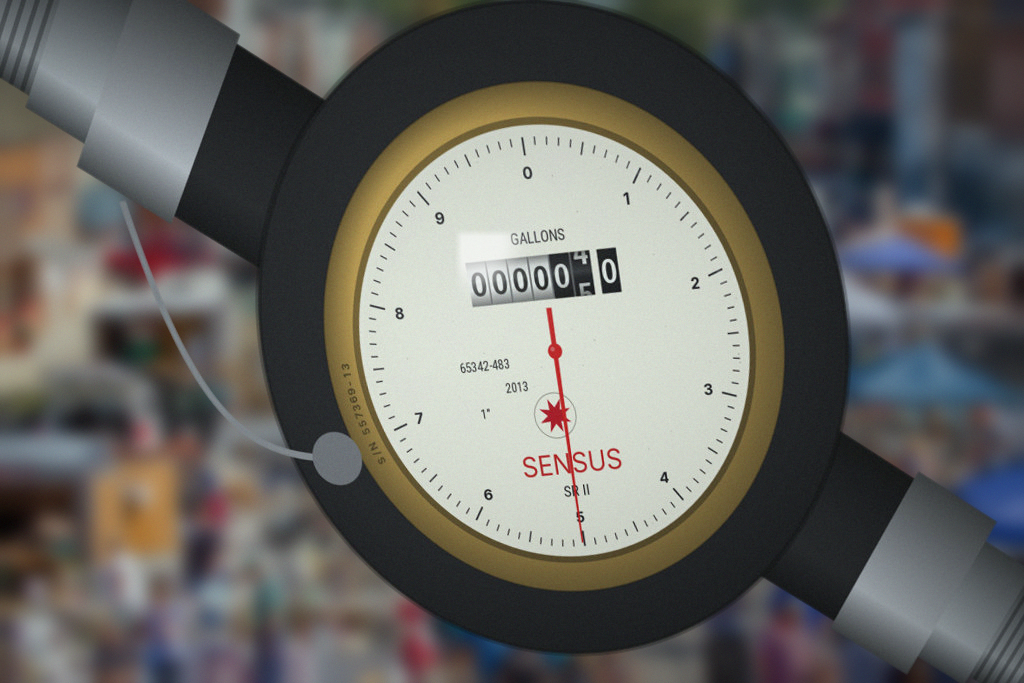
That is **45.0** gal
